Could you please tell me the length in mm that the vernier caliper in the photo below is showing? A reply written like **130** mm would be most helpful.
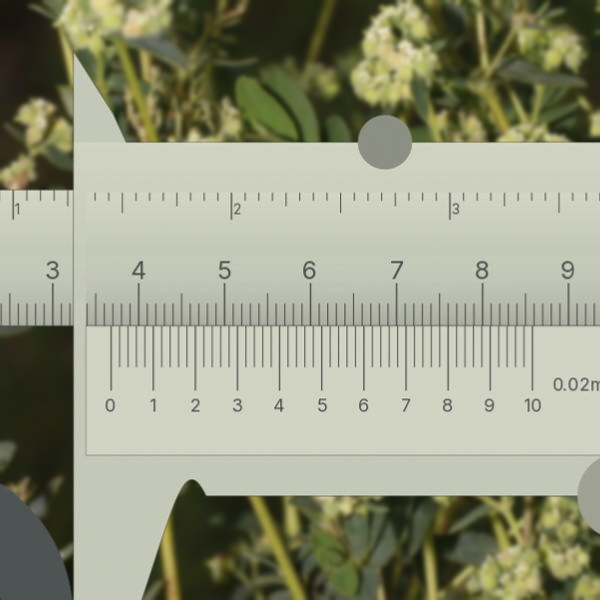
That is **36.8** mm
